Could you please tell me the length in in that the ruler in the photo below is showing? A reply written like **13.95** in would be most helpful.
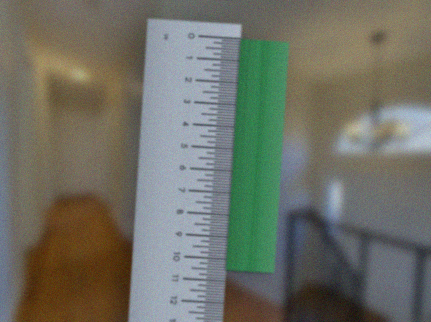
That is **10.5** in
